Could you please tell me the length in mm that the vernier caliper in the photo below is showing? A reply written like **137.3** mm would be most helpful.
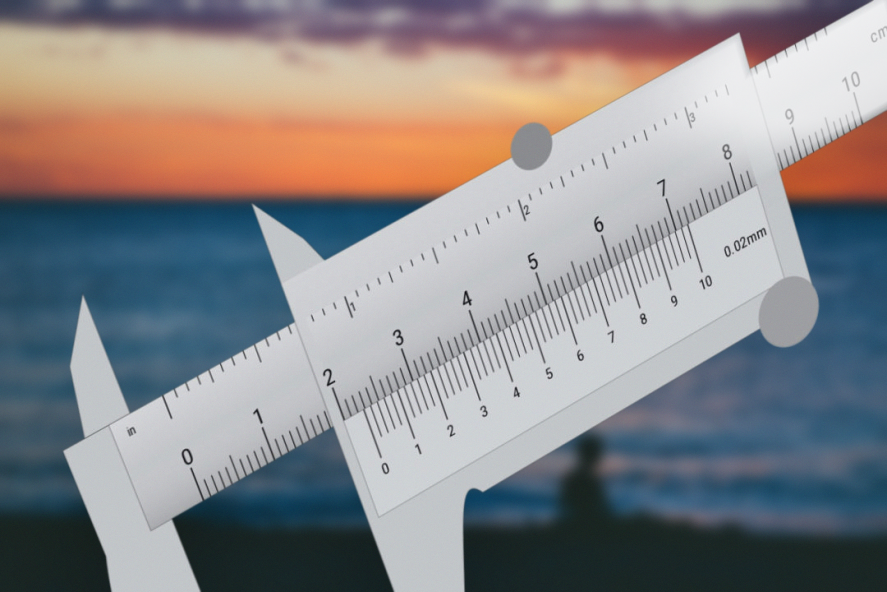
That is **22.8** mm
